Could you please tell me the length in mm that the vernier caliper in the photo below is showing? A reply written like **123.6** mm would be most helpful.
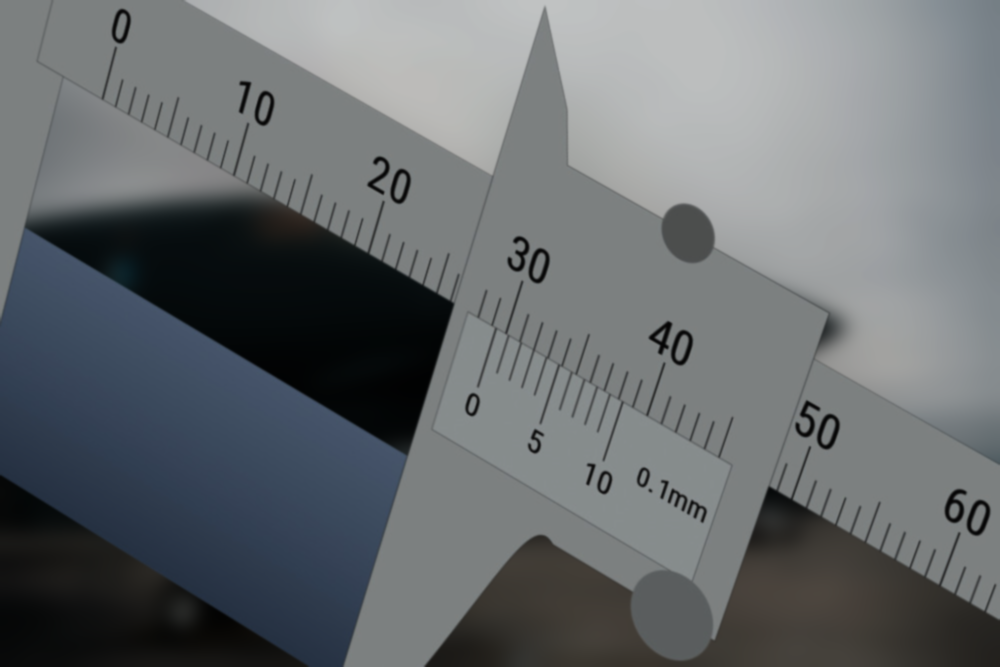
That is **29.3** mm
